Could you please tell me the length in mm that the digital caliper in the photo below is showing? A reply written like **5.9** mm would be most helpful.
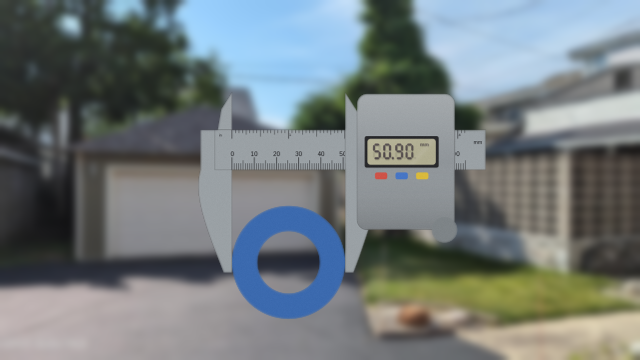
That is **50.90** mm
